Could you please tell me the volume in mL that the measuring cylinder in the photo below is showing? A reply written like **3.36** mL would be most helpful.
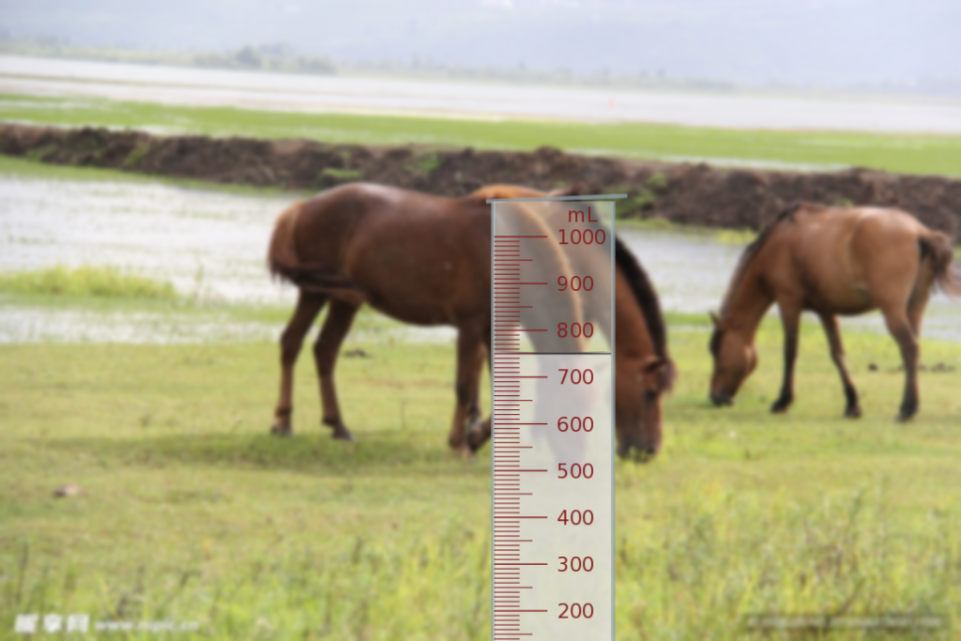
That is **750** mL
